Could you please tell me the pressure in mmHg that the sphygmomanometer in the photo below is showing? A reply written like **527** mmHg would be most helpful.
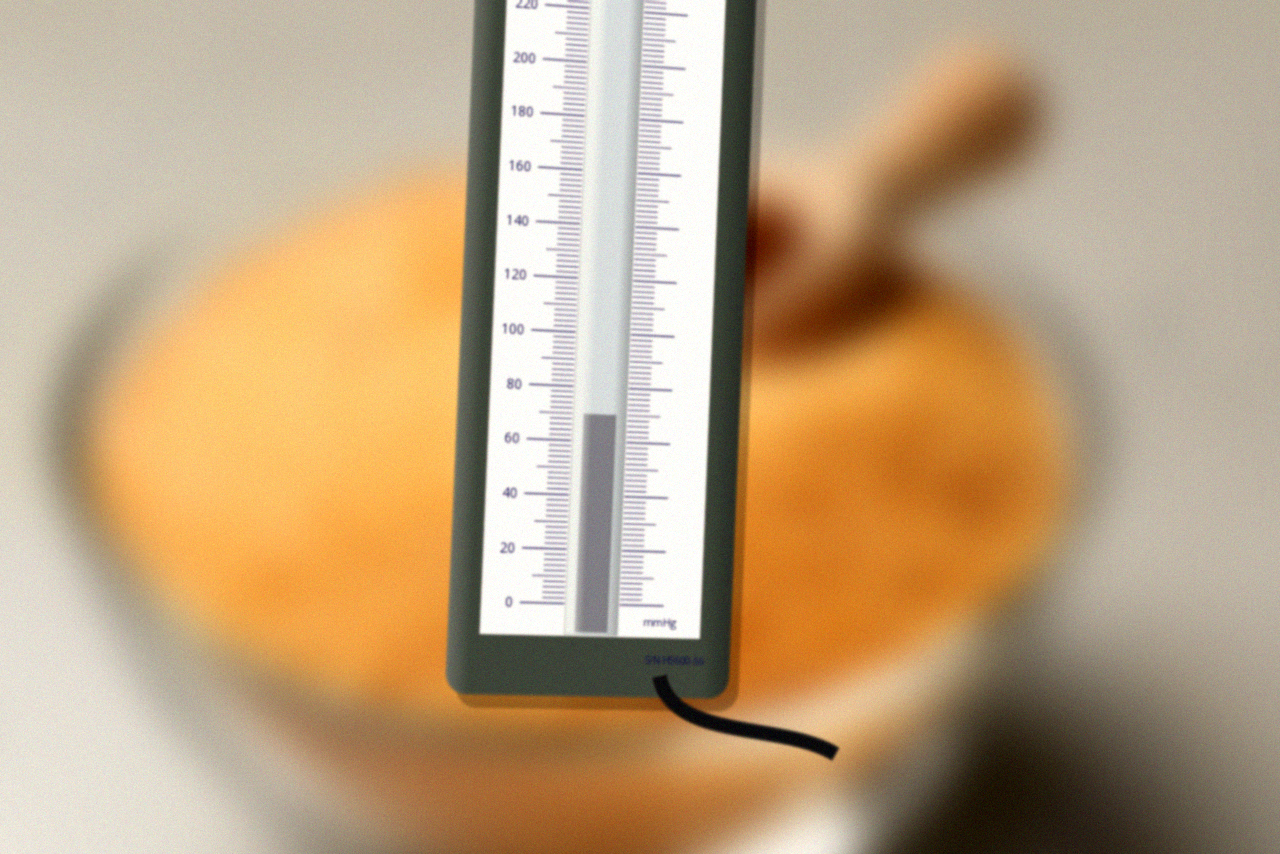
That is **70** mmHg
